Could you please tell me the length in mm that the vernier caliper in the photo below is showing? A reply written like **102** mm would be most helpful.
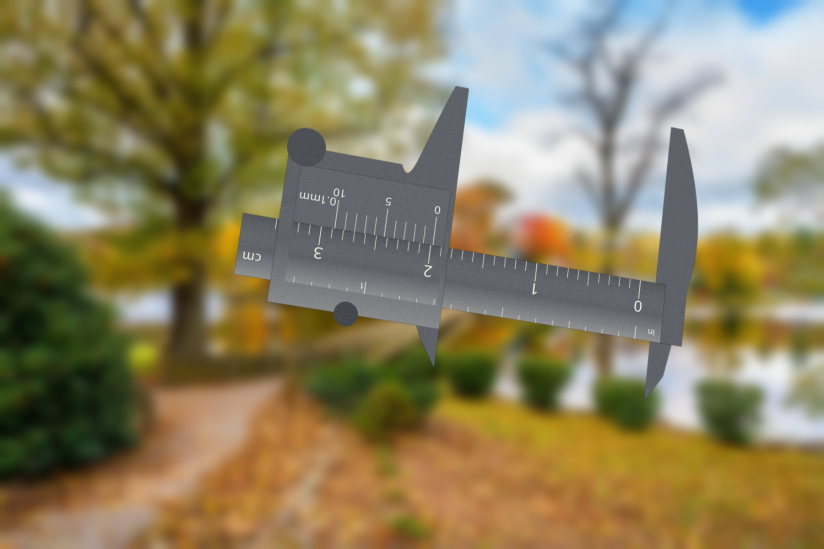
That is **19.8** mm
